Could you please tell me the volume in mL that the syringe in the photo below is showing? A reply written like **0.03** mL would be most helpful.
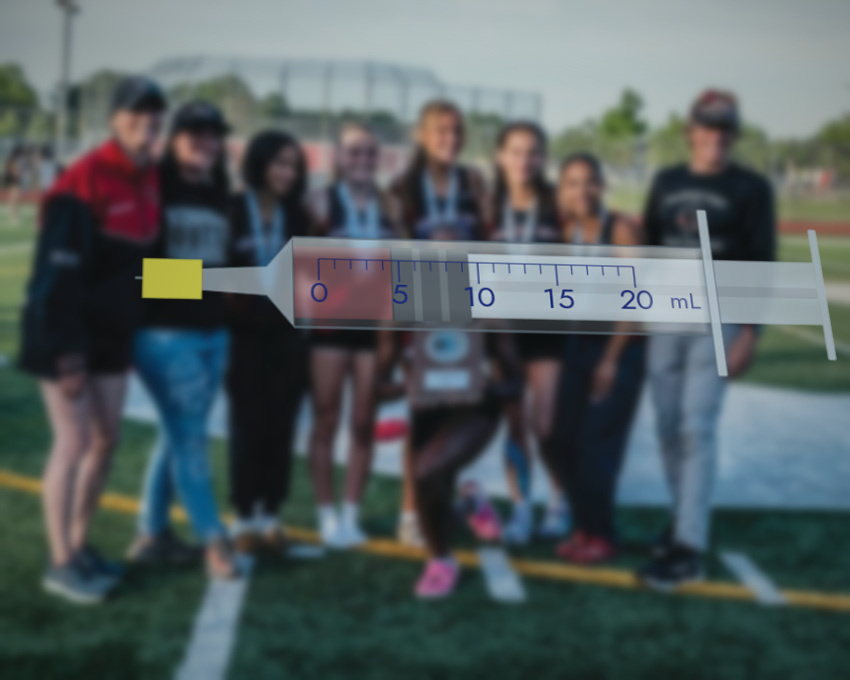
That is **4.5** mL
